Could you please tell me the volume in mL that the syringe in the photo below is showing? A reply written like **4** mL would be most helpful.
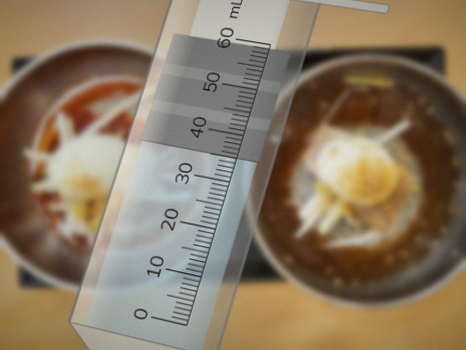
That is **35** mL
